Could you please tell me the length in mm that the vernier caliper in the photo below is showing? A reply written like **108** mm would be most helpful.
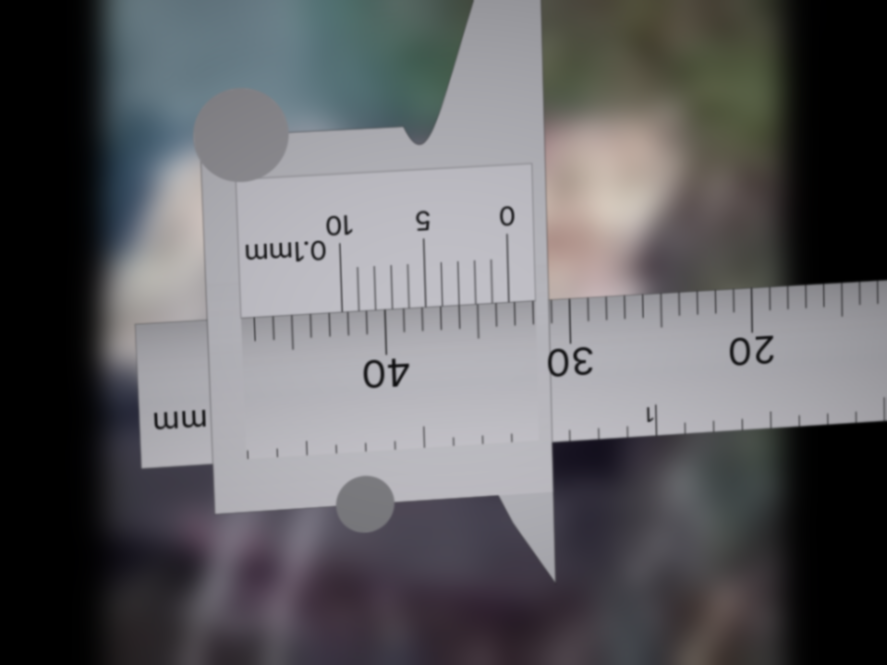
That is **33.3** mm
